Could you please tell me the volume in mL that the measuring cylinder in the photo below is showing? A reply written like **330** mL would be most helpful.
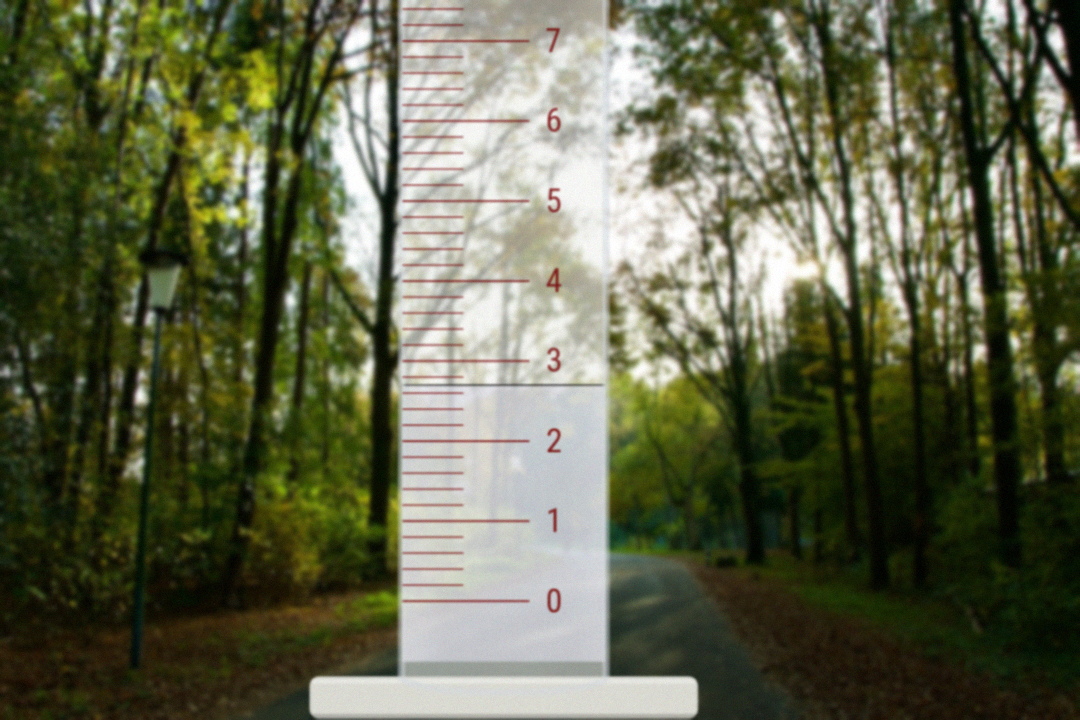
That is **2.7** mL
